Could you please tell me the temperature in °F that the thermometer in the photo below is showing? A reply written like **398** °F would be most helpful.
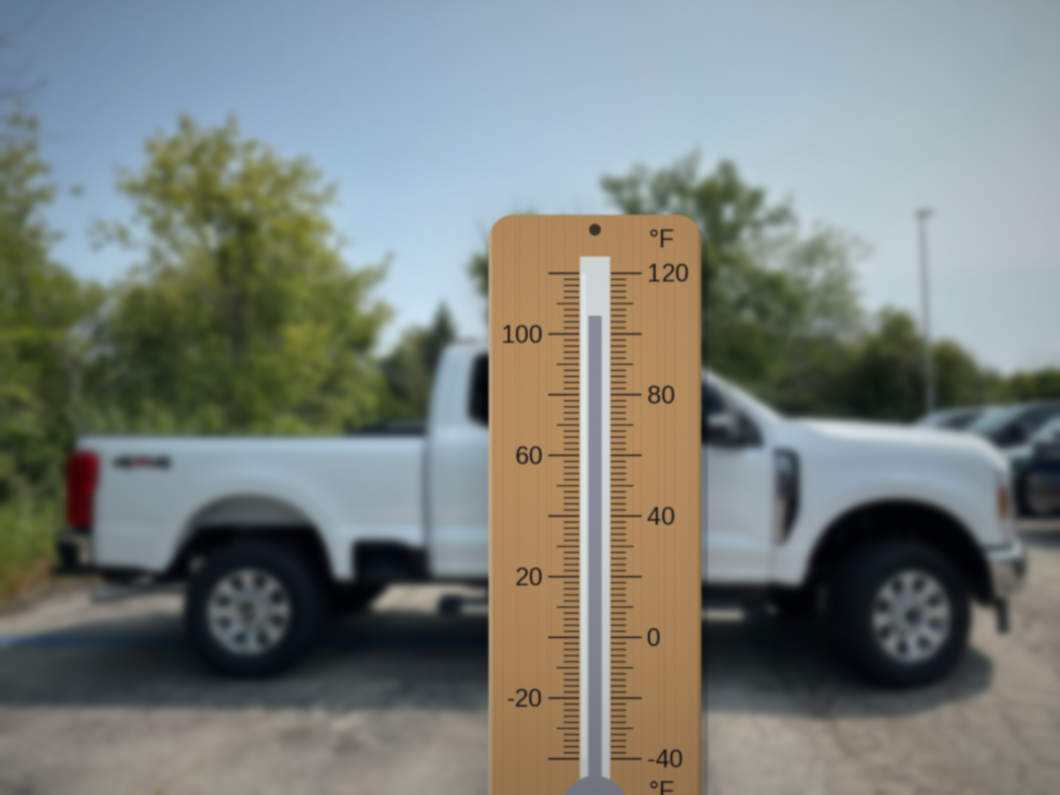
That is **106** °F
